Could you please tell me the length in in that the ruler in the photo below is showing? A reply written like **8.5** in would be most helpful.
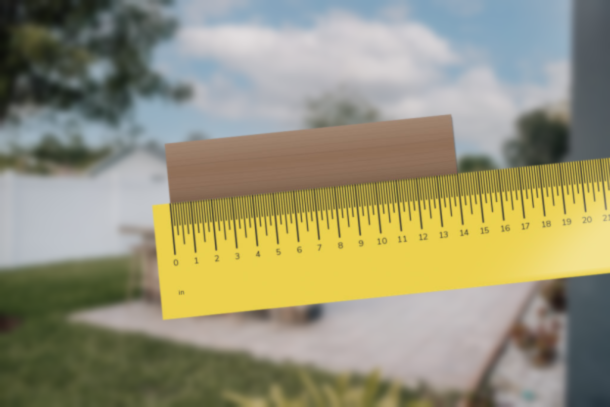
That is **14** in
